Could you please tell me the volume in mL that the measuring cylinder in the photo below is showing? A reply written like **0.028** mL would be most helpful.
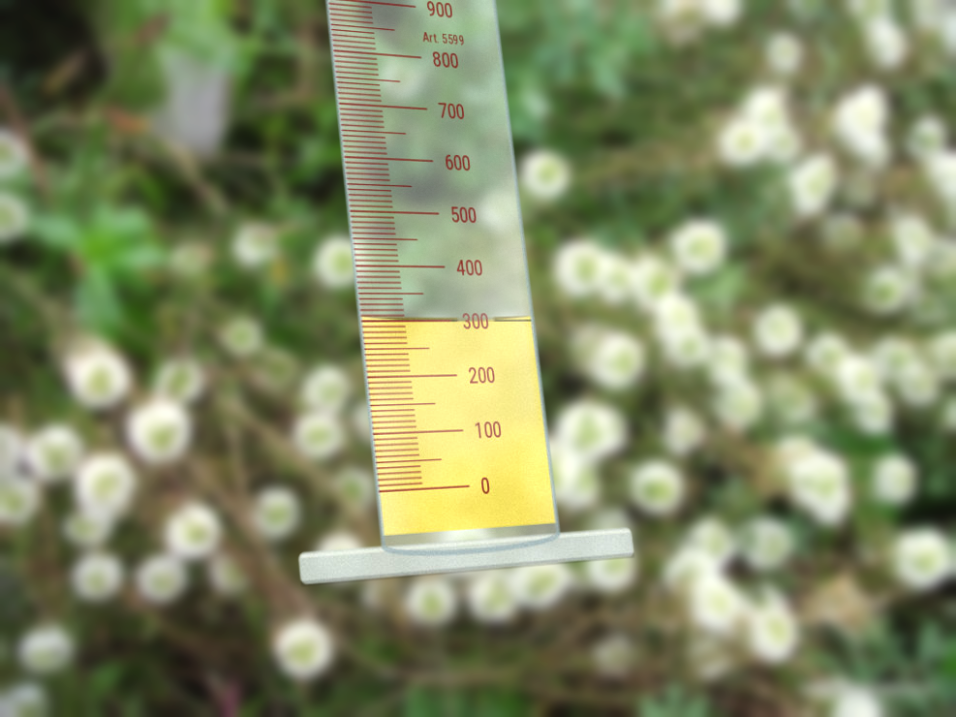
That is **300** mL
